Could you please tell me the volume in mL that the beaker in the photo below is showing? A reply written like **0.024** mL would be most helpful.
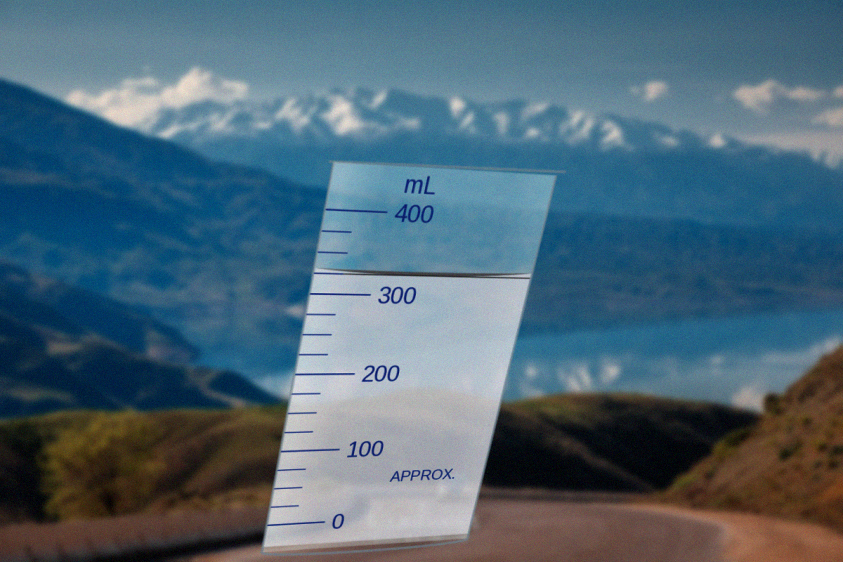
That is **325** mL
